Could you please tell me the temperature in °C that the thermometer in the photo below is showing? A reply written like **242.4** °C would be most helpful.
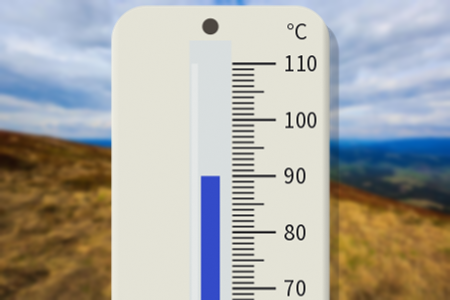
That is **90** °C
